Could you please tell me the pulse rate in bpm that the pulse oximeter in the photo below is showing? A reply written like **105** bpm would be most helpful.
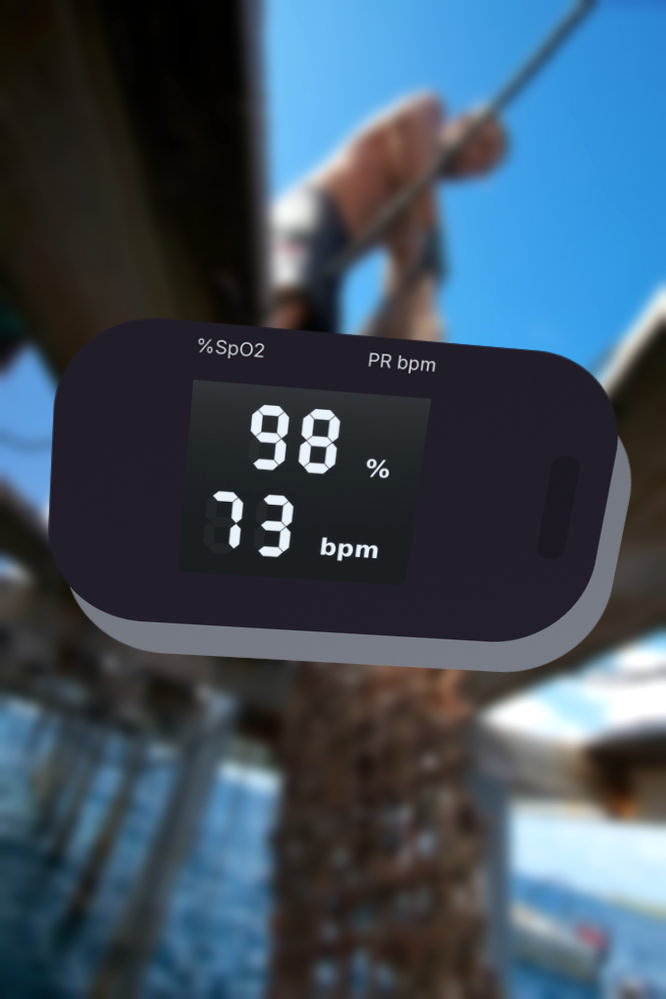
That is **73** bpm
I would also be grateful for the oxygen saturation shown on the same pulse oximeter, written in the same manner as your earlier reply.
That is **98** %
